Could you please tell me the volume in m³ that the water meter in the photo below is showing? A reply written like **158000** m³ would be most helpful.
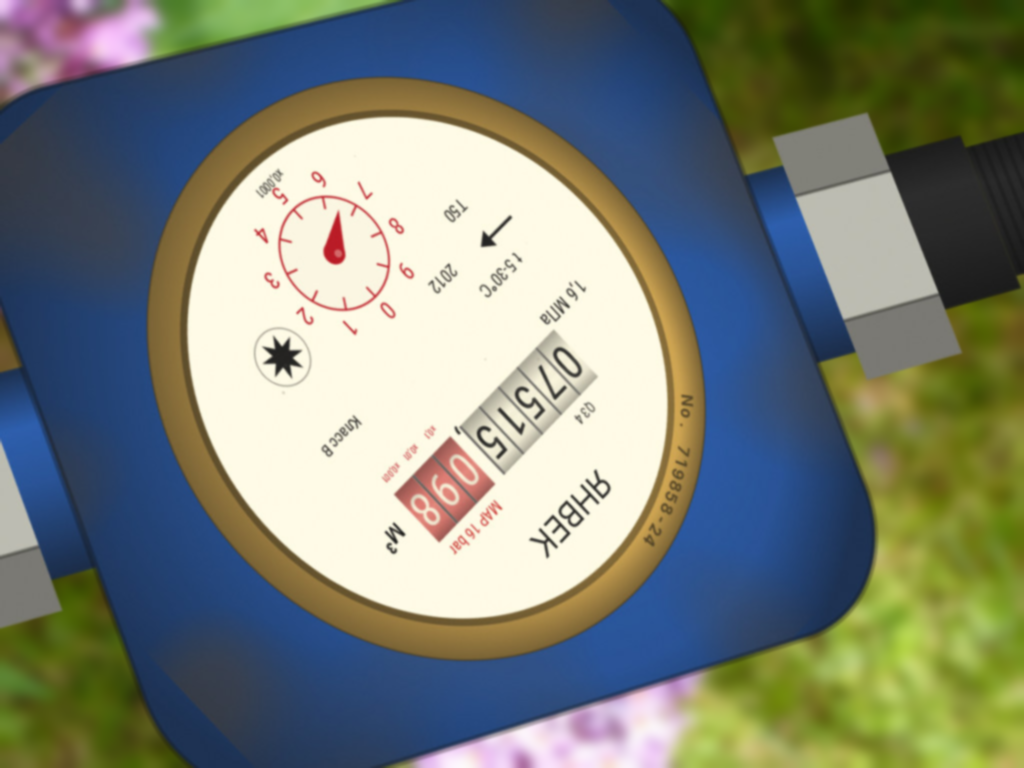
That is **7515.0986** m³
